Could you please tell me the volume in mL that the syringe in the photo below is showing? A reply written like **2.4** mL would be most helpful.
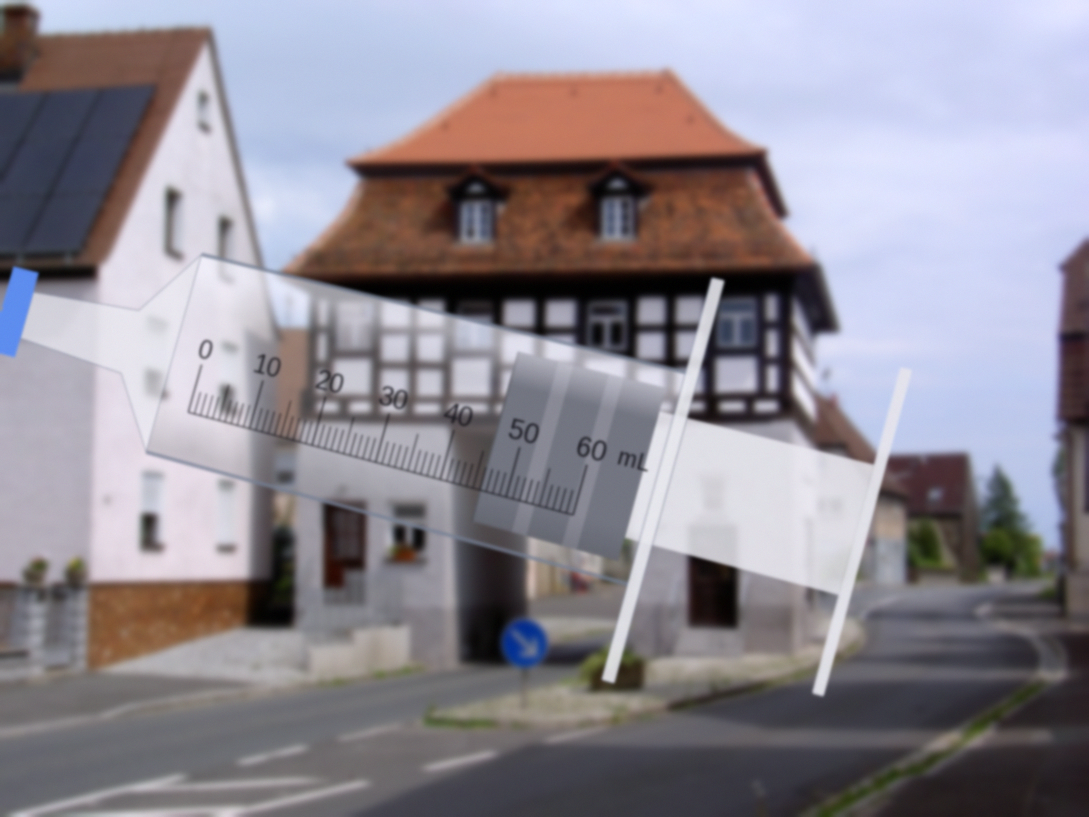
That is **46** mL
